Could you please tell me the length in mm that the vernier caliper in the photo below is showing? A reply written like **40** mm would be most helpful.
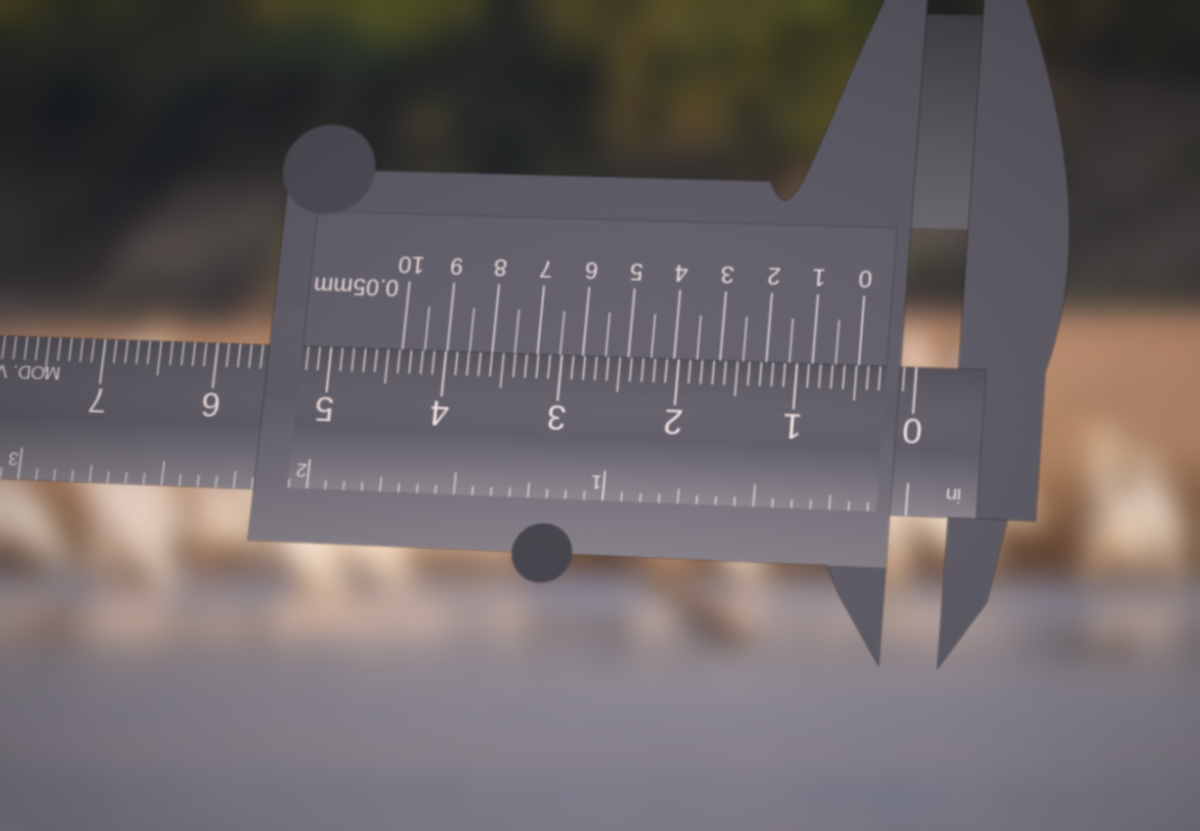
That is **4.8** mm
